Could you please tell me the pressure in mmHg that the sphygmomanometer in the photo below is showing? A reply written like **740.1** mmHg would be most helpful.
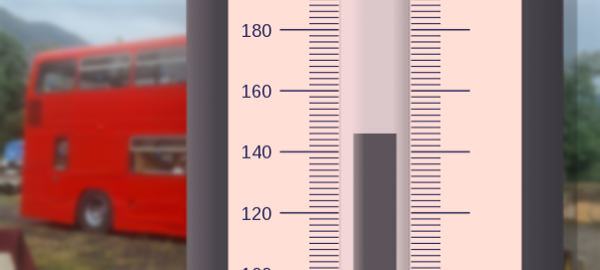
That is **146** mmHg
